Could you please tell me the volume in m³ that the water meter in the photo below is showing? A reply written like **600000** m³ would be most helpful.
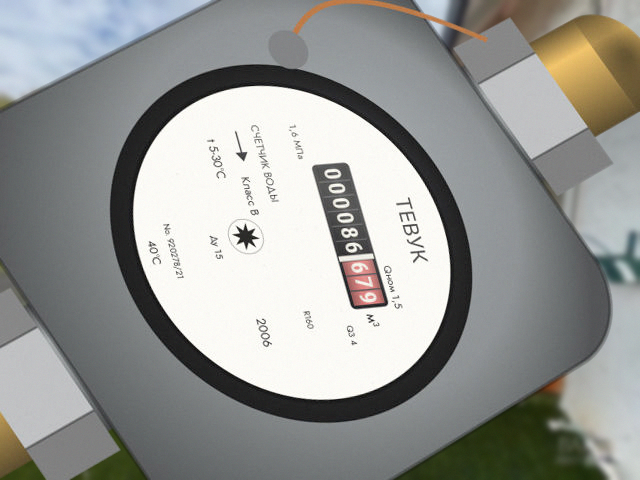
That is **86.679** m³
